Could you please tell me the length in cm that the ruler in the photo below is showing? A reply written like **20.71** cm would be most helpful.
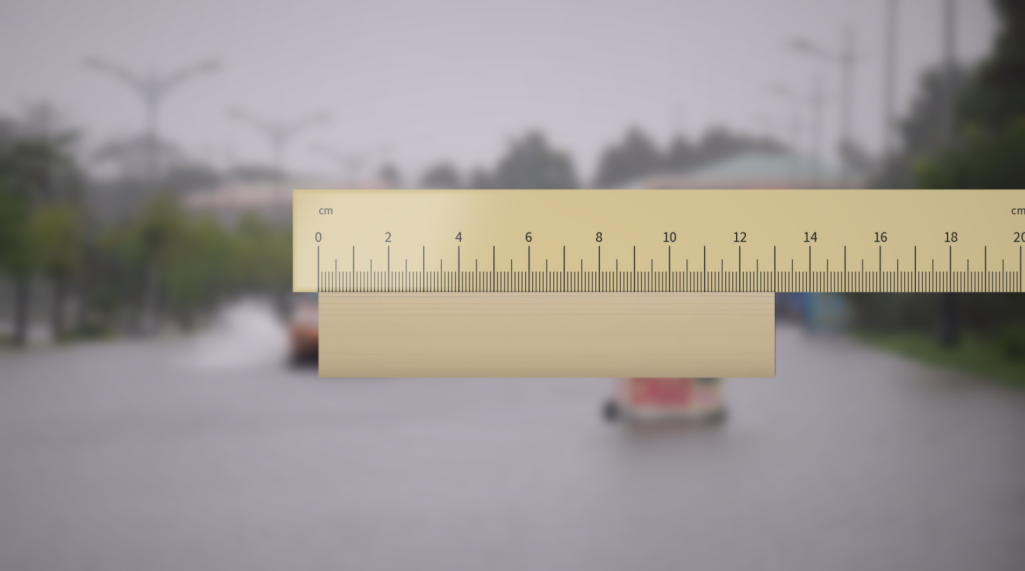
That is **13** cm
